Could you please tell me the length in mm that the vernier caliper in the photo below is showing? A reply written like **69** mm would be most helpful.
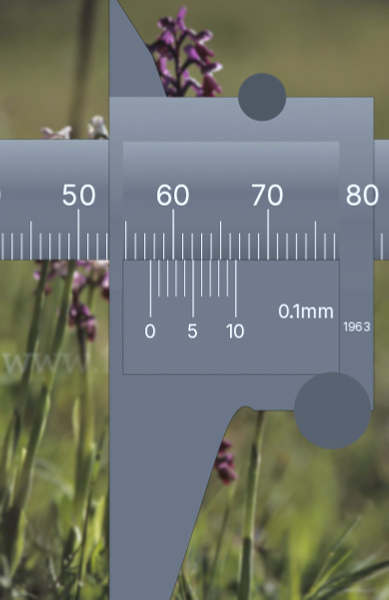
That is **57.6** mm
